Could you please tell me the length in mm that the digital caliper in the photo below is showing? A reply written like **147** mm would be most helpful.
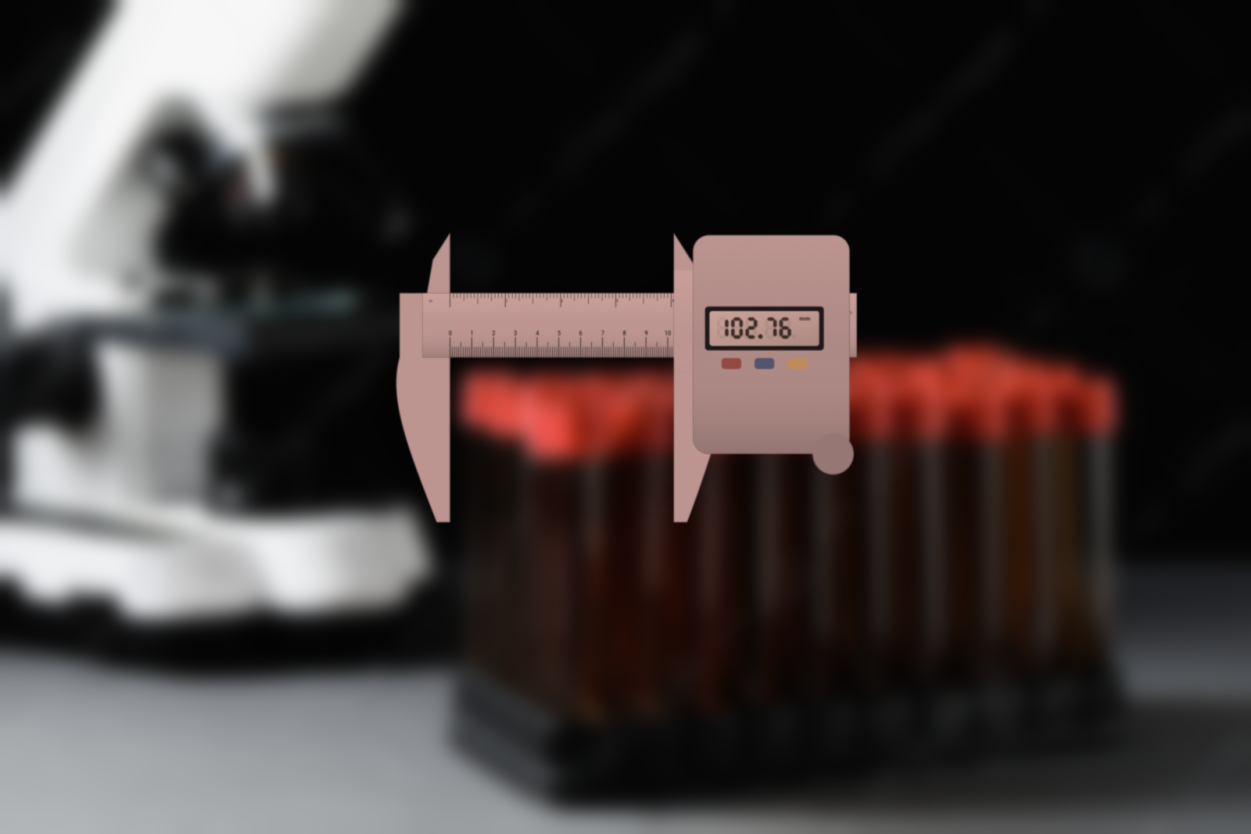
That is **102.76** mm
